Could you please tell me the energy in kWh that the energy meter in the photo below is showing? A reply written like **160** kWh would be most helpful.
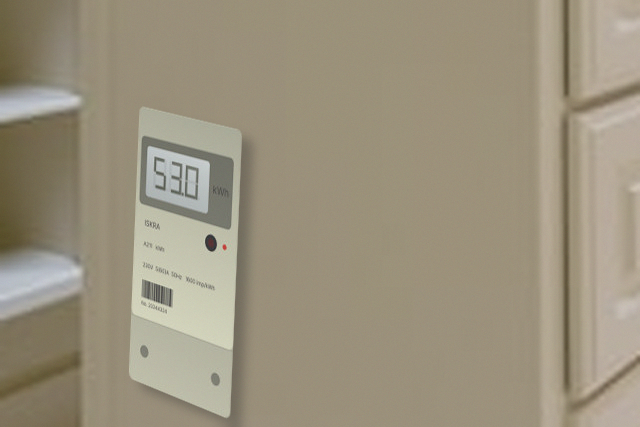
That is **53.0** kWh
